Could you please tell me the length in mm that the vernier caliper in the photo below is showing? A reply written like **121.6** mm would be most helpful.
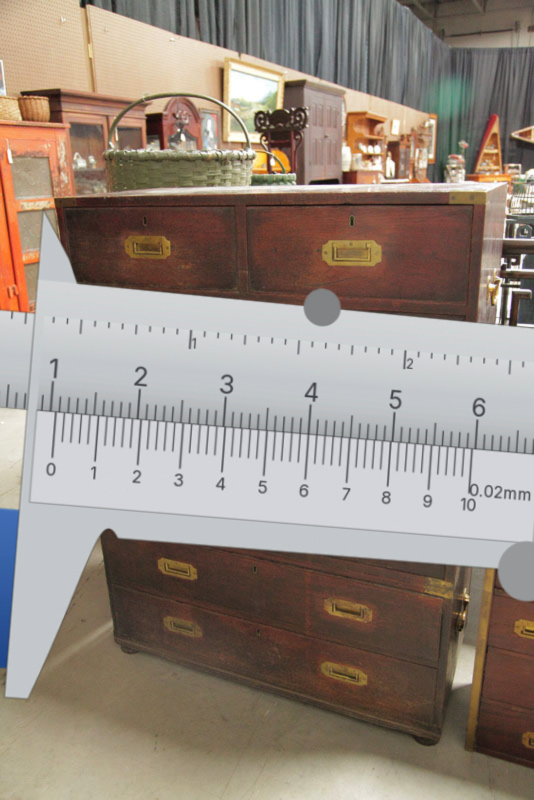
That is **10.6** mm
